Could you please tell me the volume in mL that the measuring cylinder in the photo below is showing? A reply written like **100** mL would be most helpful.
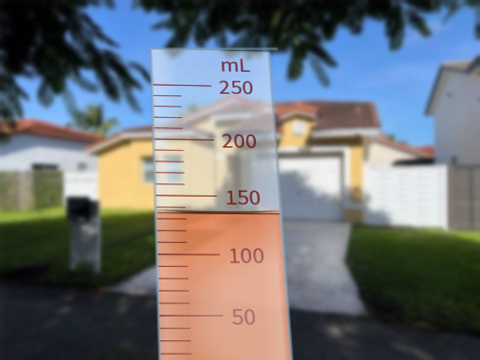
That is **135** mL
